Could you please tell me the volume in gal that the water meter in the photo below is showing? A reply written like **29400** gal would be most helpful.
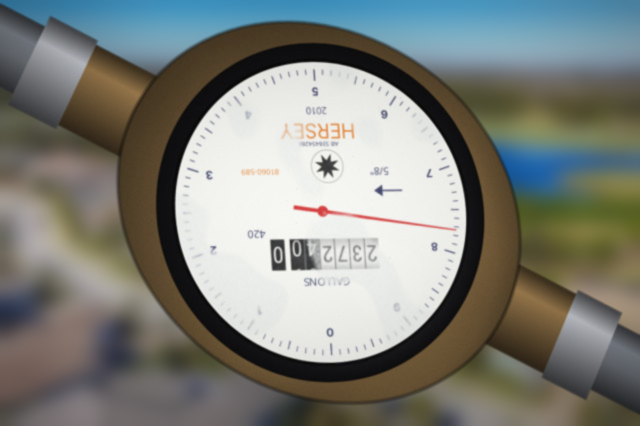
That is **2372397.7** gal
